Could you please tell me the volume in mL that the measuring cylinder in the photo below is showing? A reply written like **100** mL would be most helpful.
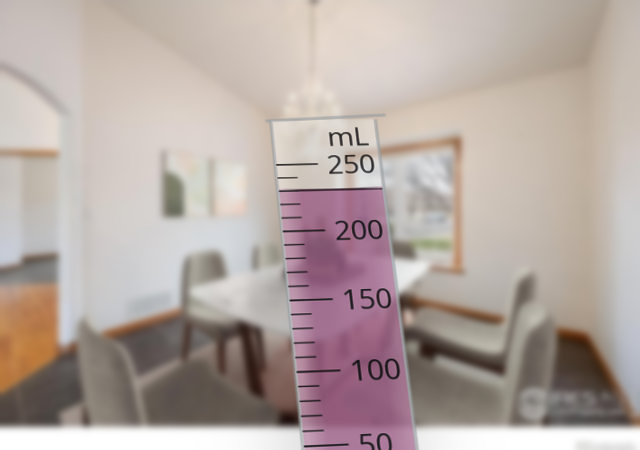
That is **230** mL
